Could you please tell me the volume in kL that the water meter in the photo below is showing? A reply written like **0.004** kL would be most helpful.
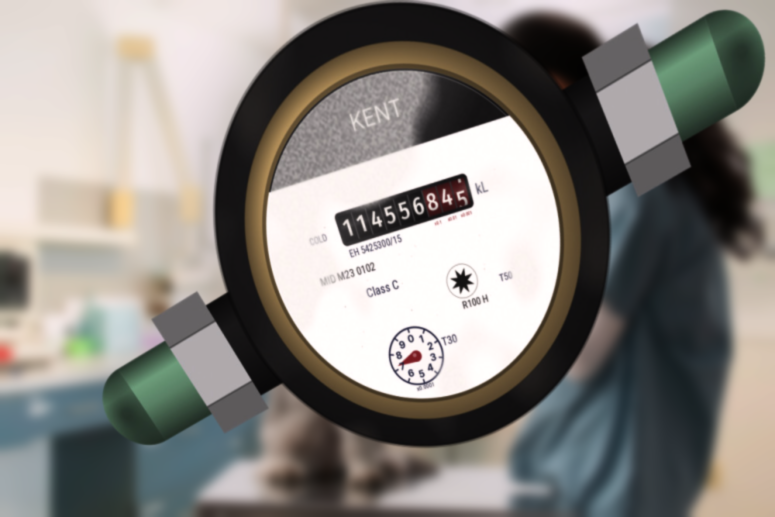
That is **114556.8447** kL
